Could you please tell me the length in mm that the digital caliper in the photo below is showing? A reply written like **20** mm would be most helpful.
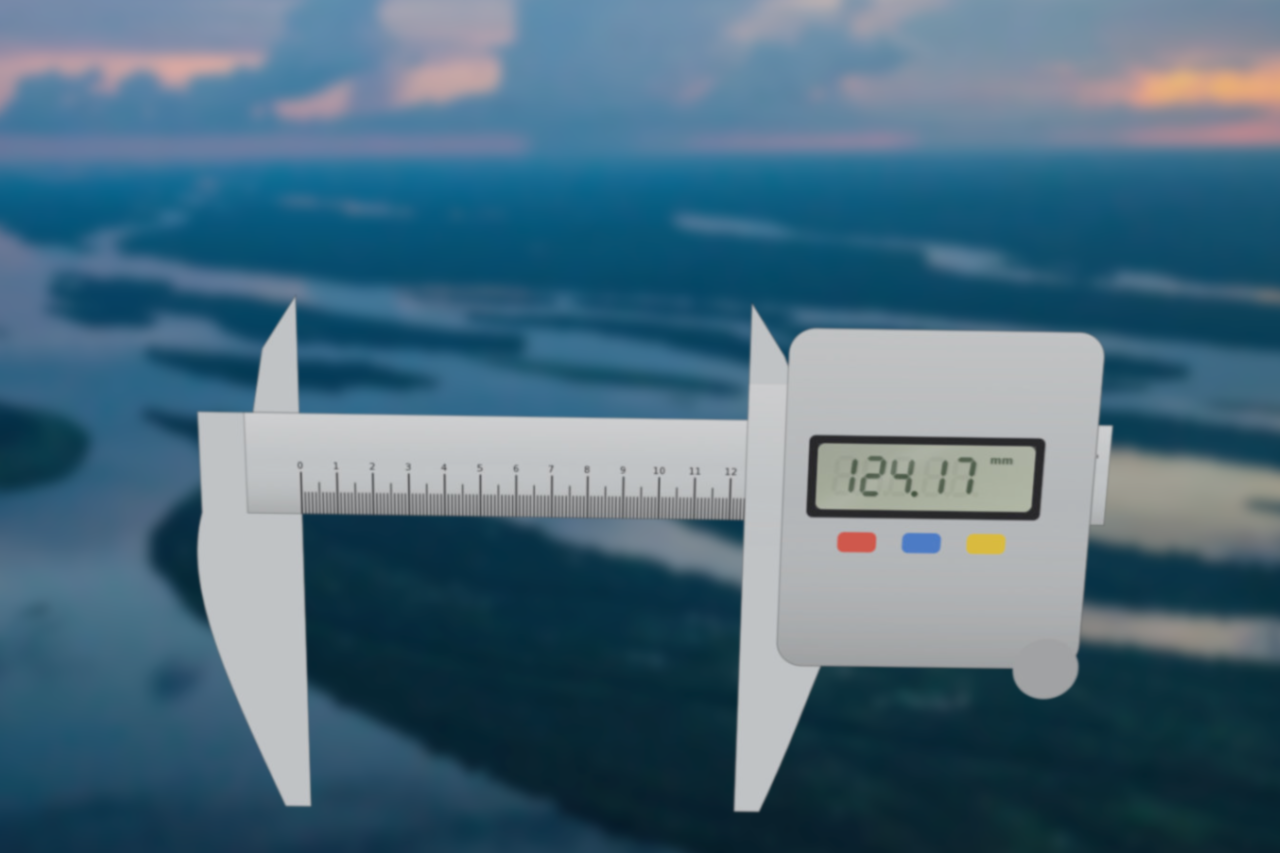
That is **124.17** mm
